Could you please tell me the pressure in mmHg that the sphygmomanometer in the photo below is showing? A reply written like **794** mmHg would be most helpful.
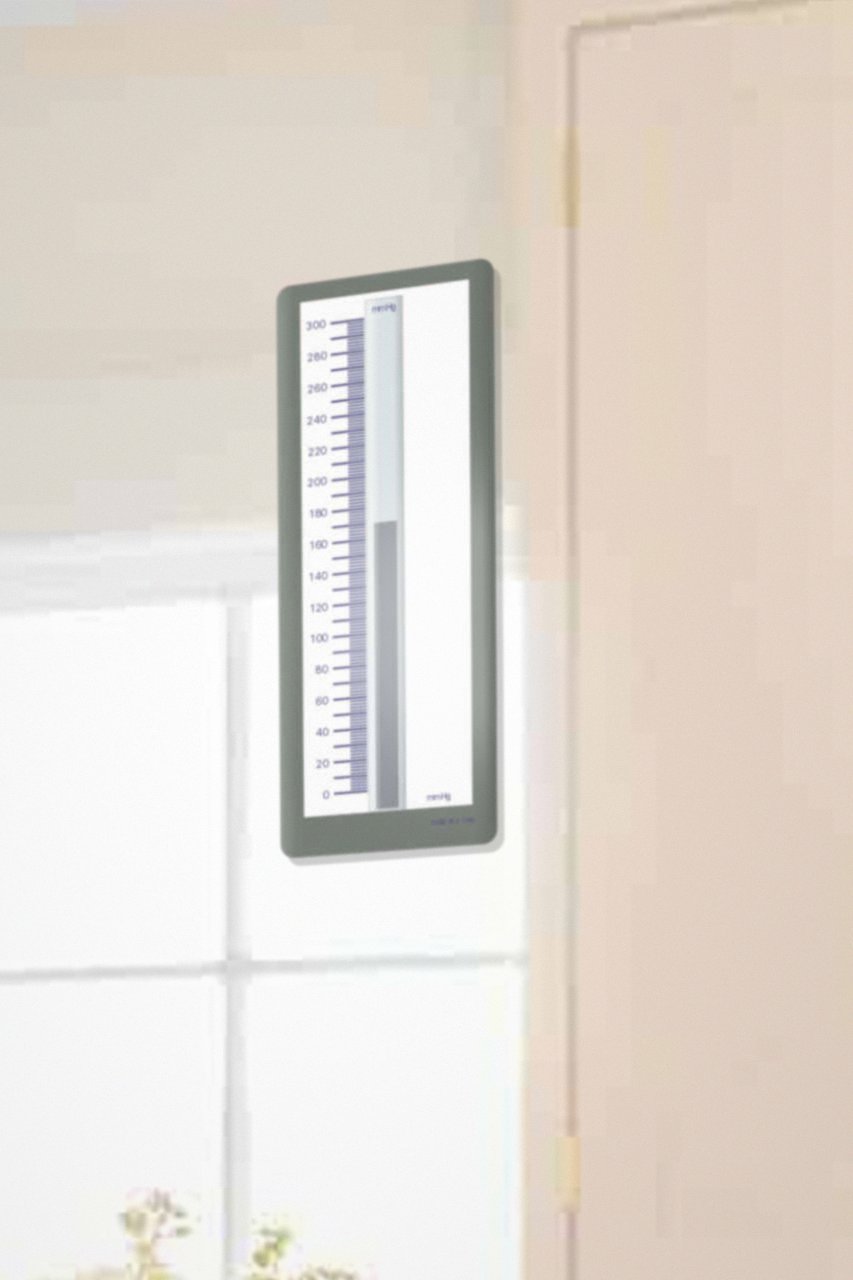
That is **170** mmHg
